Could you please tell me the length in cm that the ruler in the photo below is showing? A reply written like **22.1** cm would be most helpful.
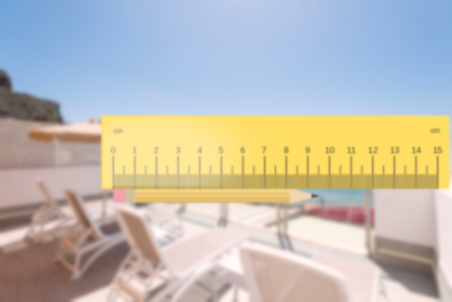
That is **9.5** cm
